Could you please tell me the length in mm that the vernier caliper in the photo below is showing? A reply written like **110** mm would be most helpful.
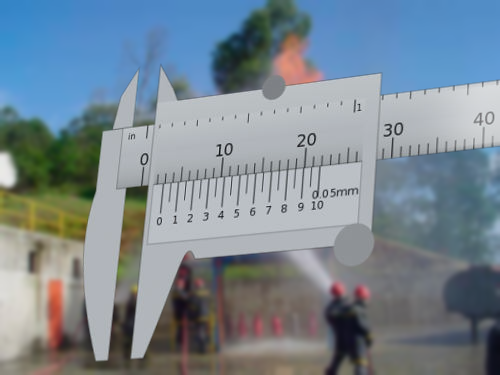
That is **2.8** mm
